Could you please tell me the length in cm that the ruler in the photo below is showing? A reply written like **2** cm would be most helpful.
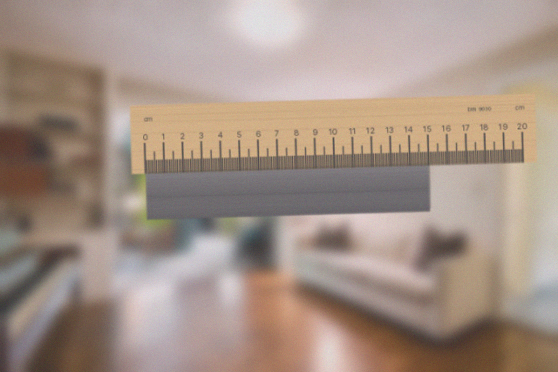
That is **15** cm
